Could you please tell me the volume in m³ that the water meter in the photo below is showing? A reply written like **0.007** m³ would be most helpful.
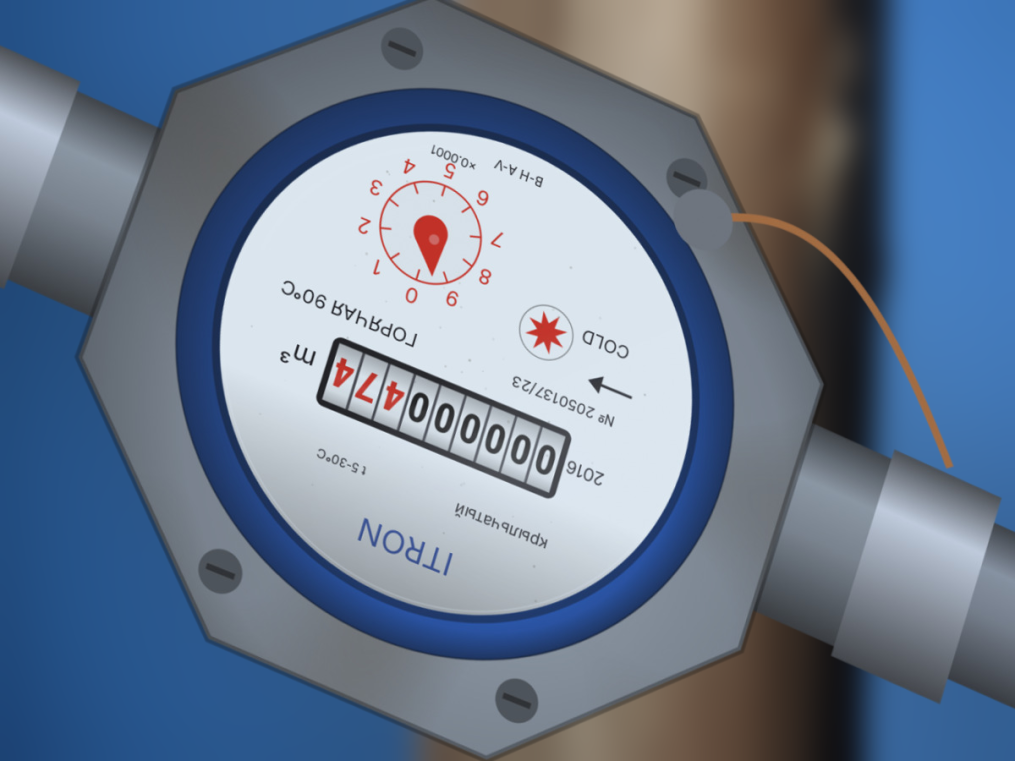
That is **0.4739** m³
